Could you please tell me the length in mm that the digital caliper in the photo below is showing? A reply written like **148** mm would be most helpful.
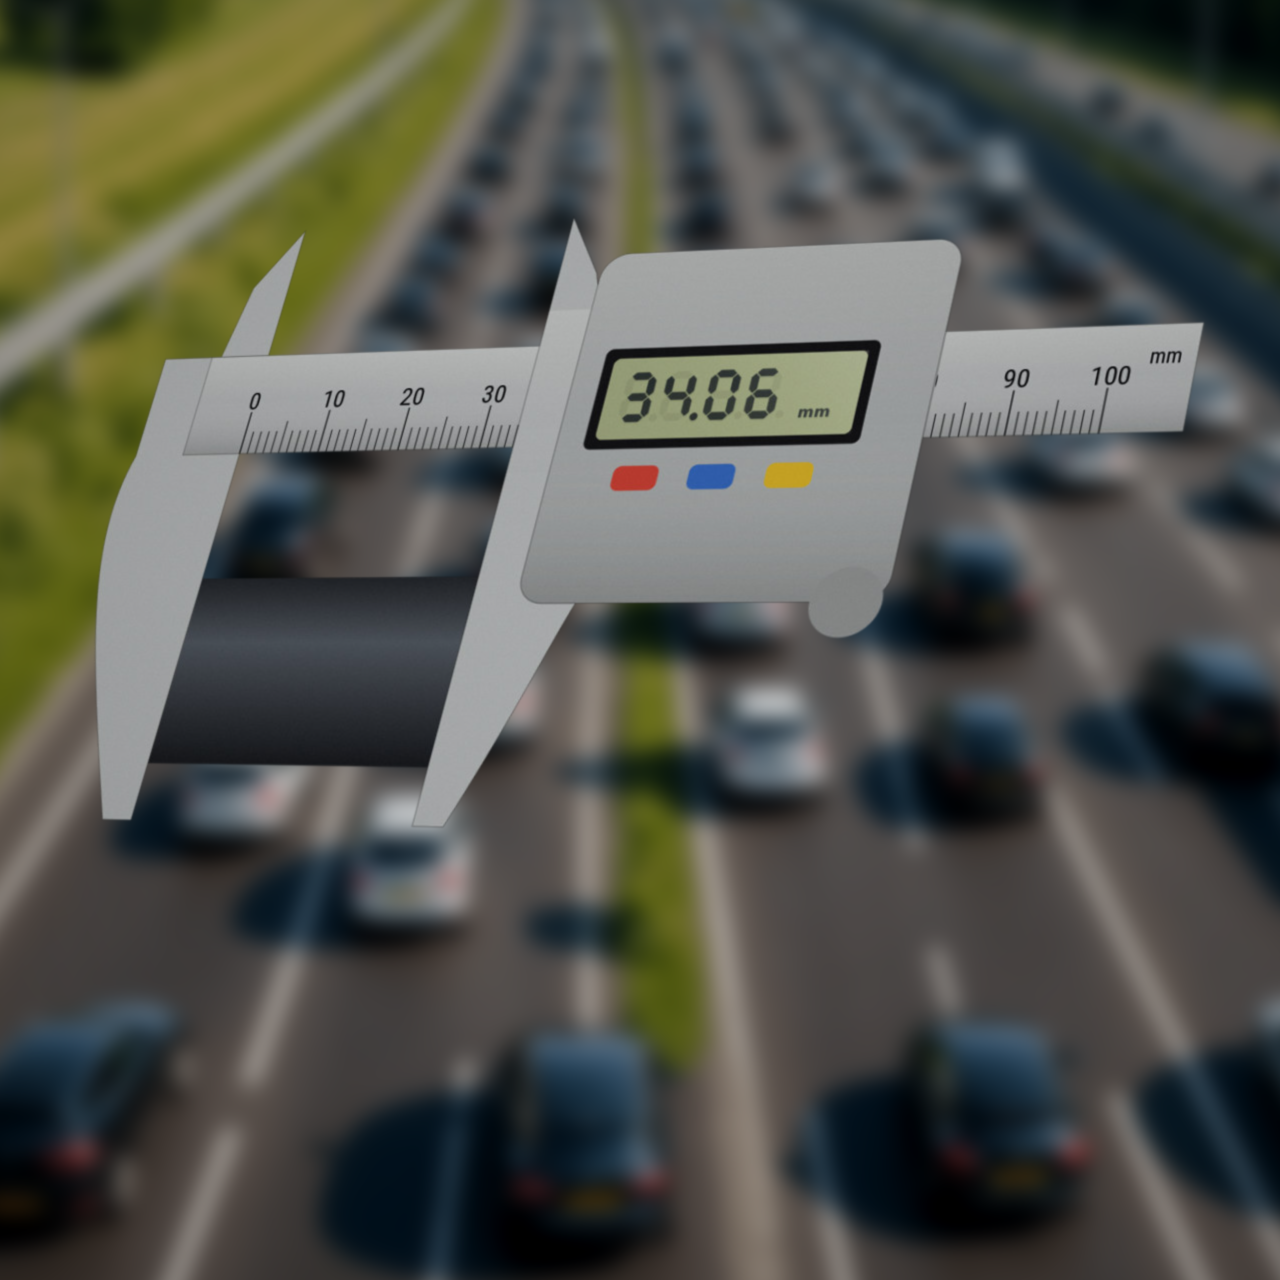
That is **34.06** mm
